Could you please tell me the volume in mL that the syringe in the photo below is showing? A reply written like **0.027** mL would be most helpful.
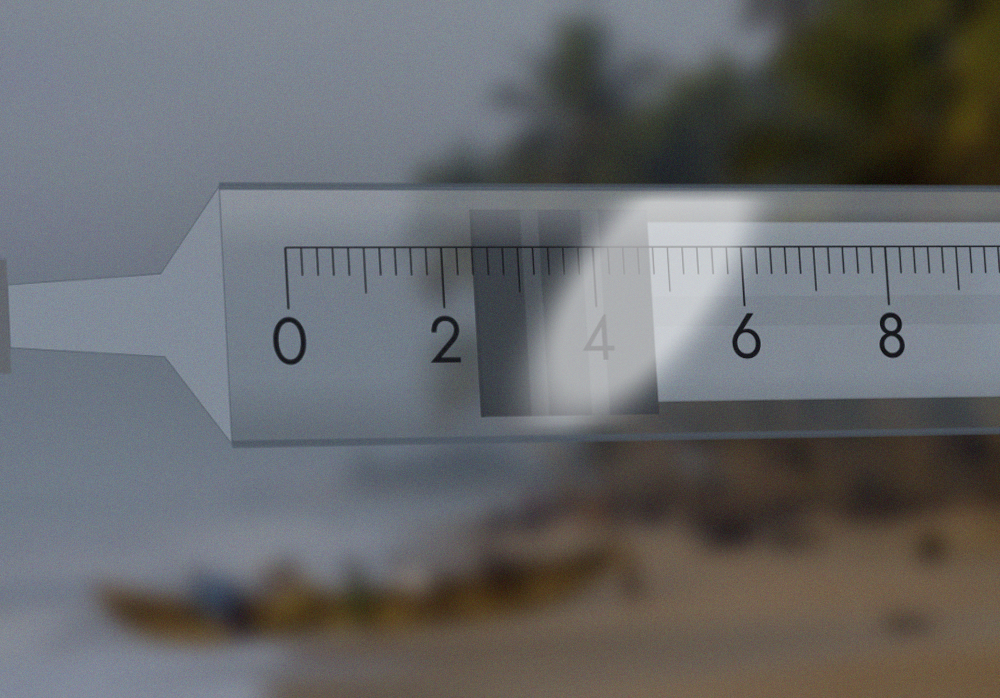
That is **2.4** mL
